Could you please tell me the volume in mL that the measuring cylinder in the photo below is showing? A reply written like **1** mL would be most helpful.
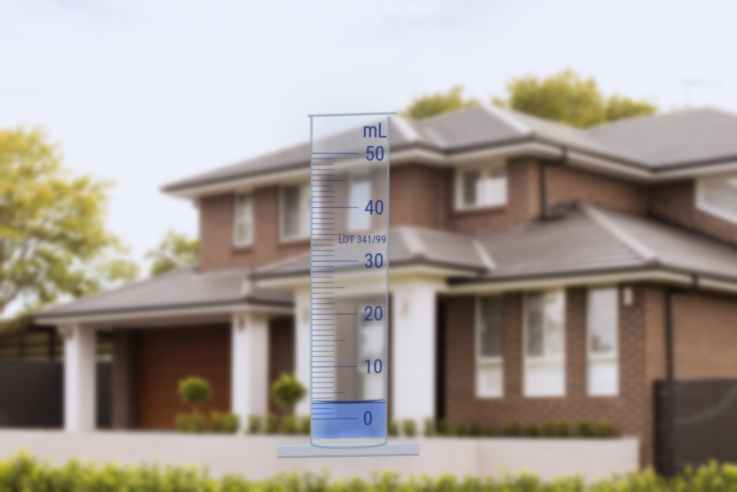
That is **3** mL
